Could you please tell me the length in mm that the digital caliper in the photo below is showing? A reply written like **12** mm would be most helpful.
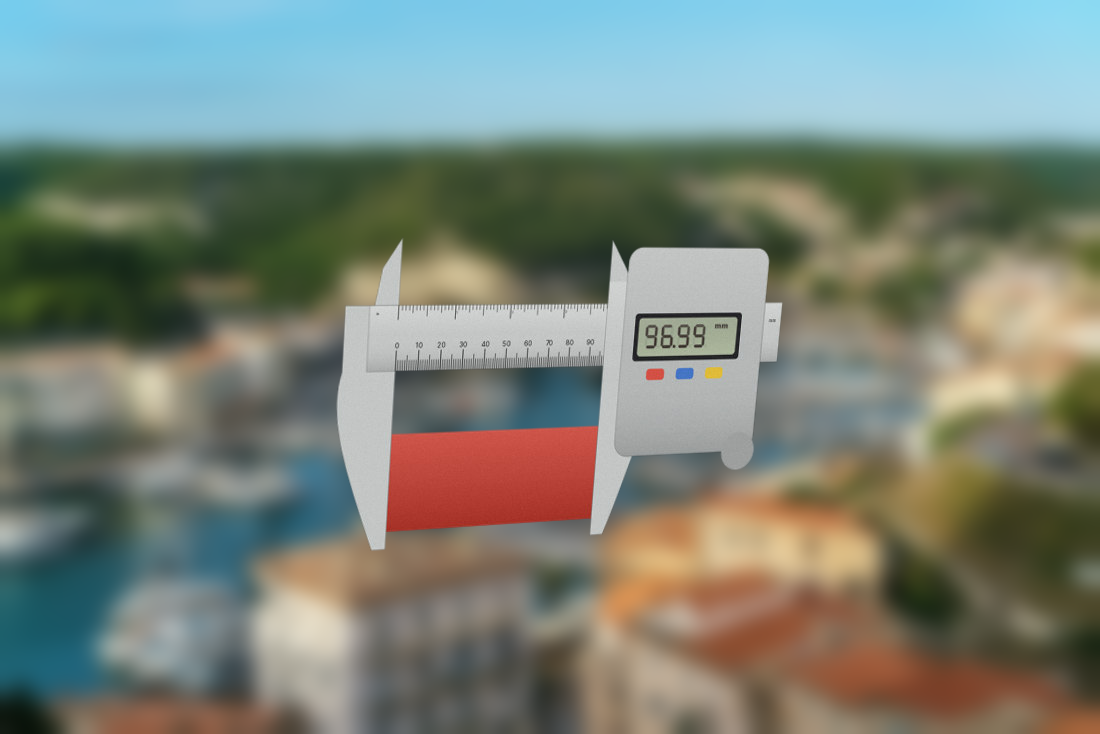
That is **96.99** mm
